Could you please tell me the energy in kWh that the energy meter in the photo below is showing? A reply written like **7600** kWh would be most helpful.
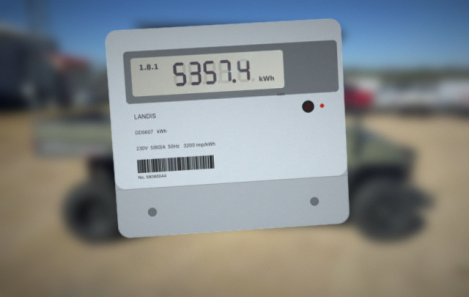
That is **5357.4** kWh
